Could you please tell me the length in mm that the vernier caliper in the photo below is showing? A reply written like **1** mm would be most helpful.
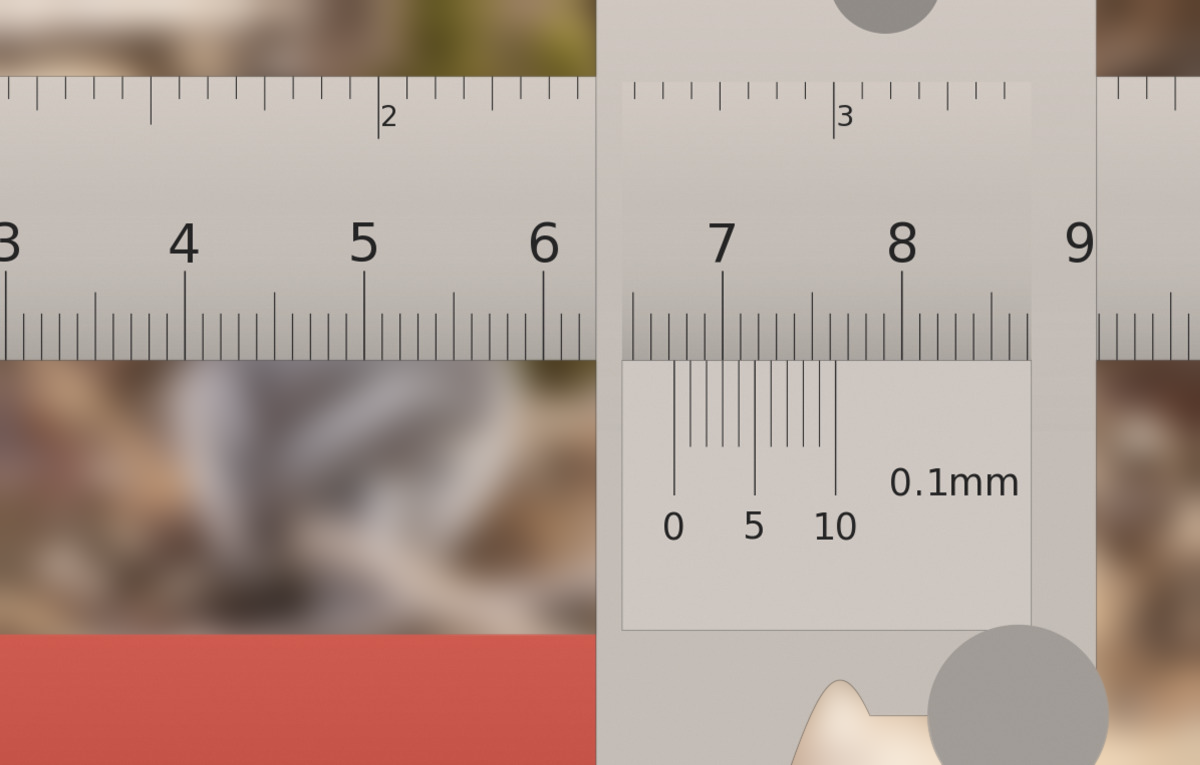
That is **67.3** mm
